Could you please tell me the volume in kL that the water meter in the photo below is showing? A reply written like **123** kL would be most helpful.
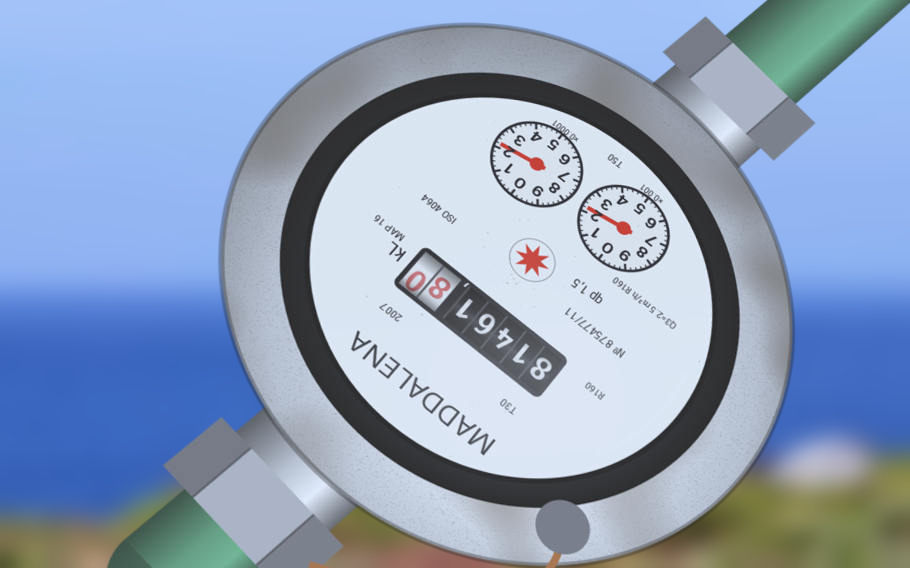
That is **81461.8022** kL
